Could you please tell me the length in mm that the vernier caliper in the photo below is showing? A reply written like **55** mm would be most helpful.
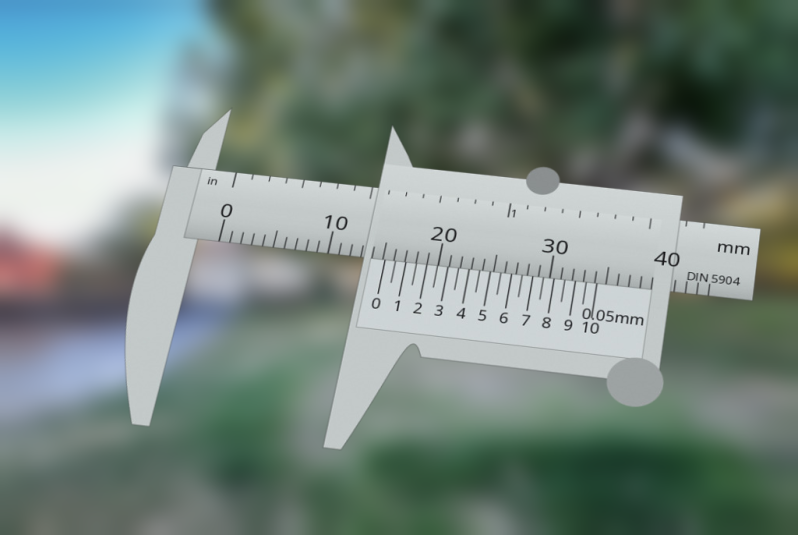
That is **15.2** mm
